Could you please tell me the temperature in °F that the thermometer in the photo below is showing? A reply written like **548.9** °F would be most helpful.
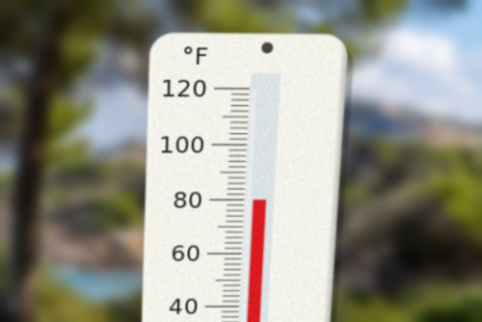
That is **80** °F
